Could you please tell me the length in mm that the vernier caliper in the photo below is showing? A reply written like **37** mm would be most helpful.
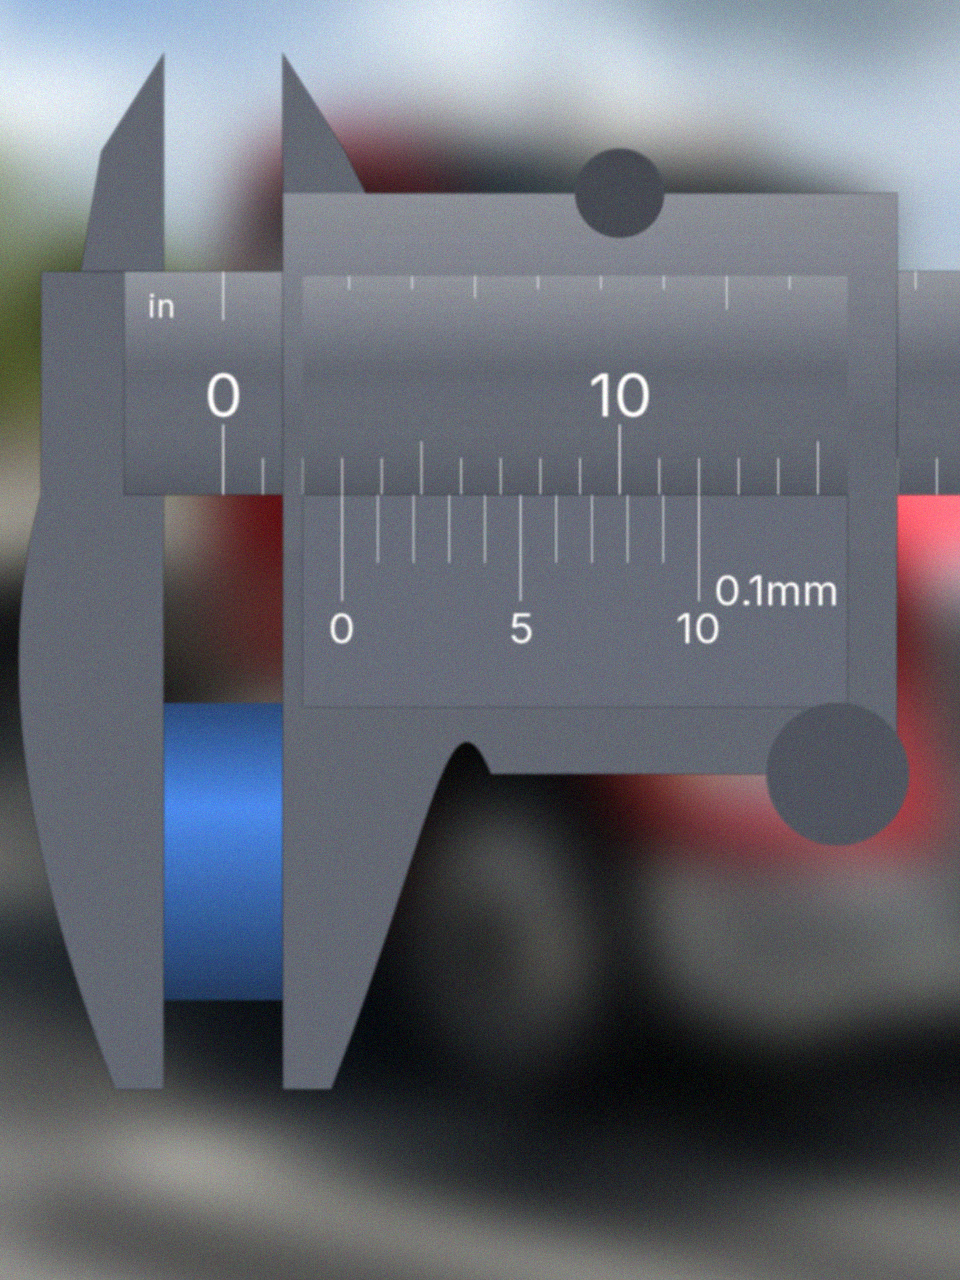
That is **3.0** mm
